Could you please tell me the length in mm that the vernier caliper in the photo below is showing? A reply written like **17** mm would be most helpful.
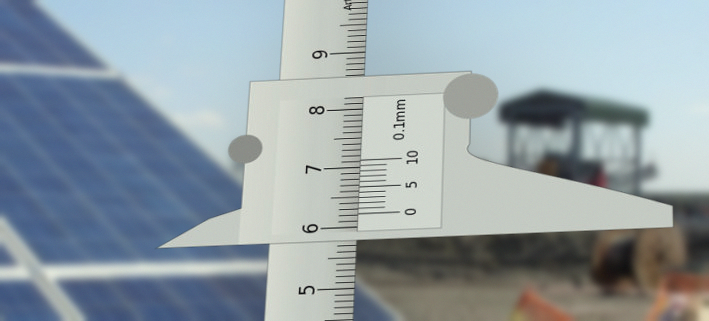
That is **62.2** mm
